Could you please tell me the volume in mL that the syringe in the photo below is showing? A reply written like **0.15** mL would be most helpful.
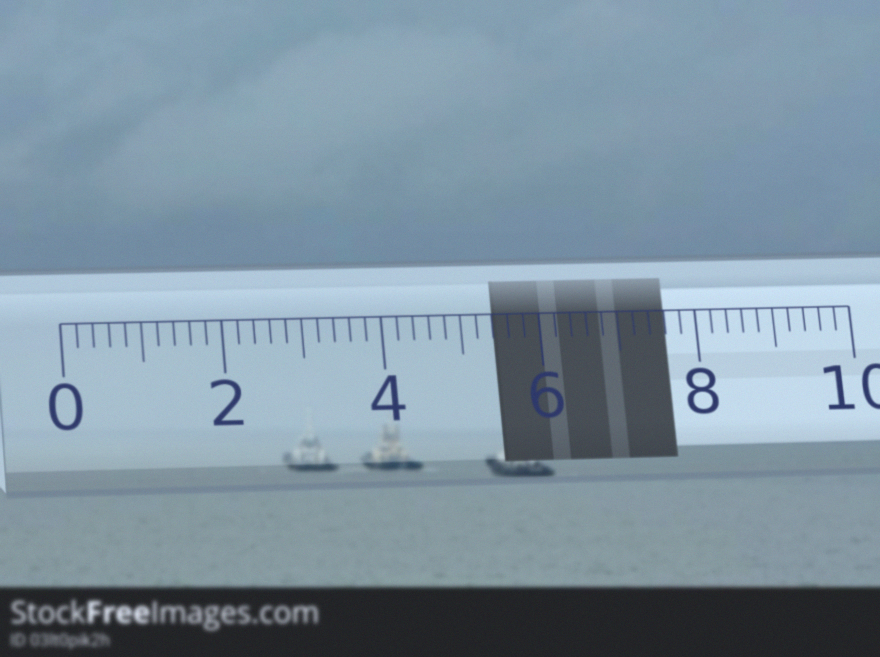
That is **5.4** mL
